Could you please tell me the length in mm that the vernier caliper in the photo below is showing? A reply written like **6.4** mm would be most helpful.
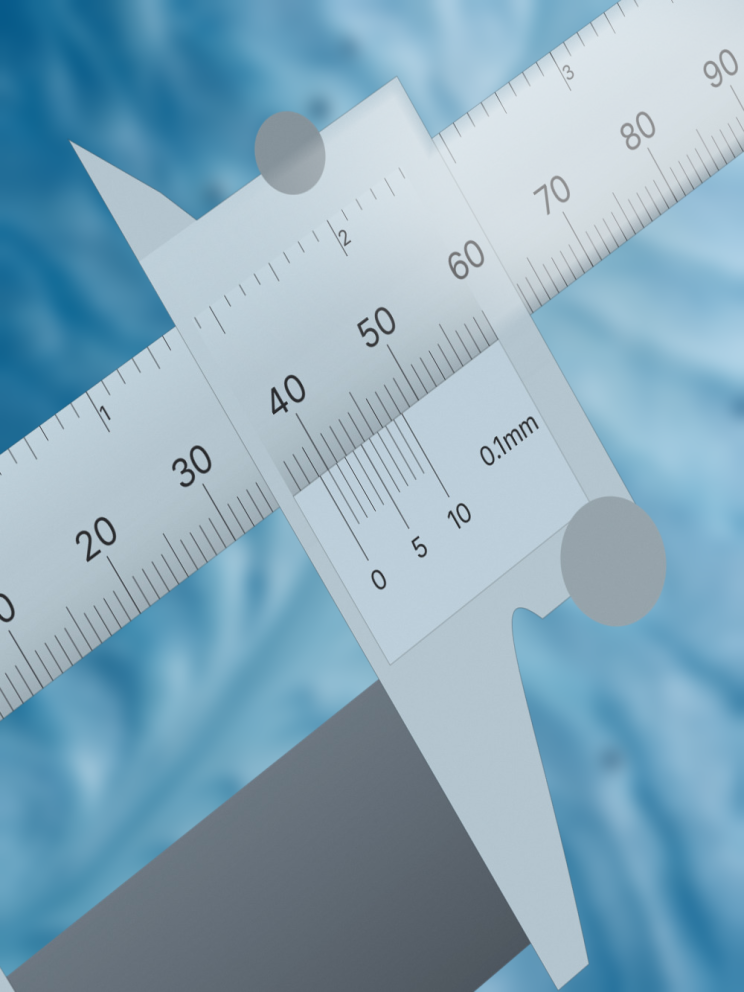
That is **39.1** mm
